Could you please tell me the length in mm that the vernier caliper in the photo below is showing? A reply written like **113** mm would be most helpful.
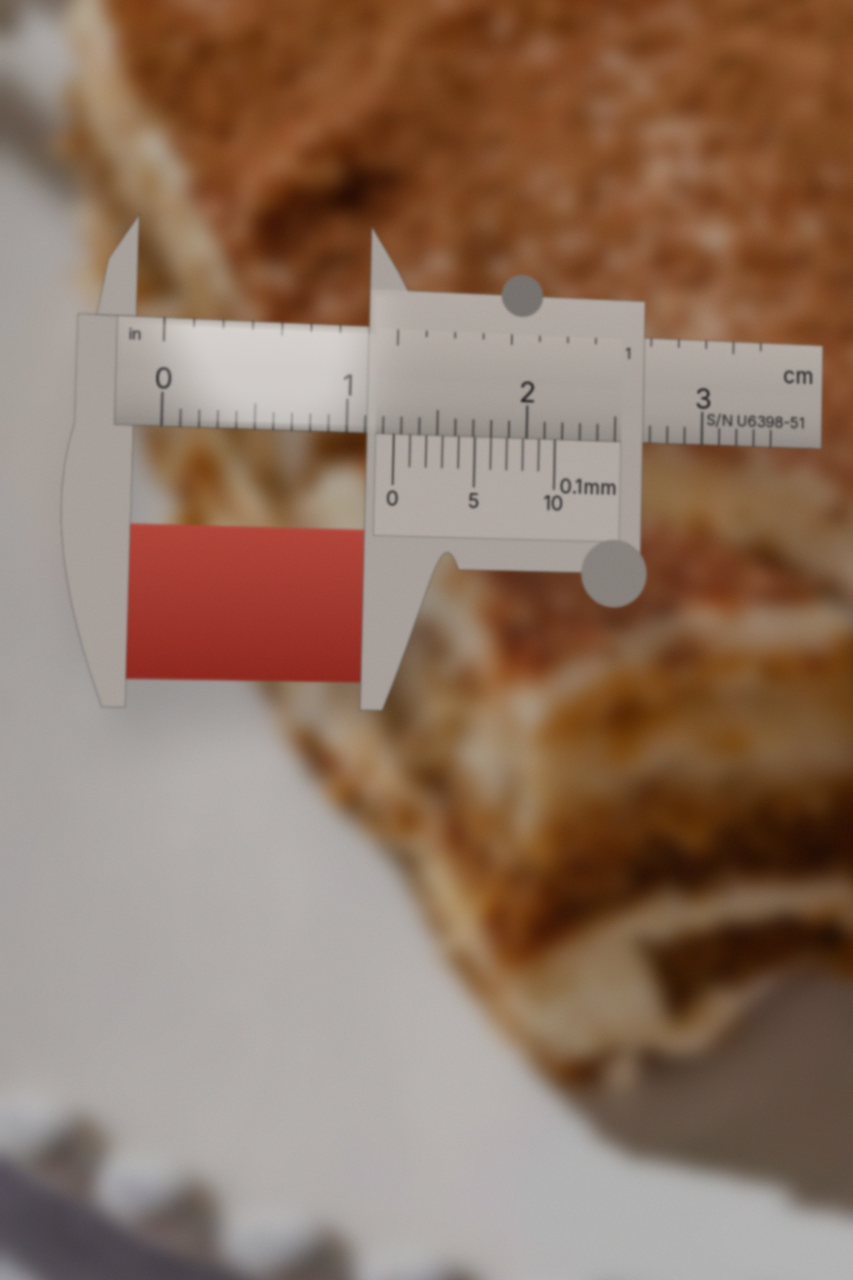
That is **12.6** mm
